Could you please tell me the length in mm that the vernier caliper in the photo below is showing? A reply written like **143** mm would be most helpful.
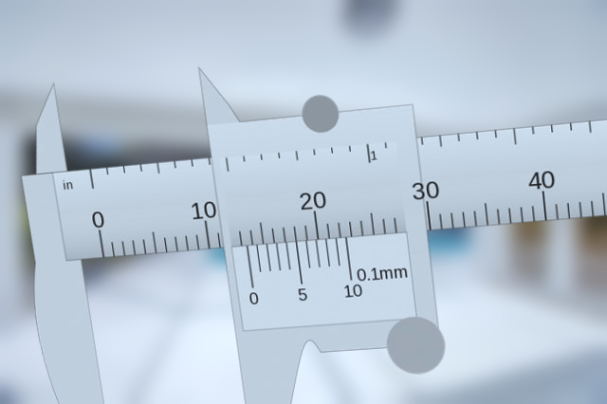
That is **13.5** mm
